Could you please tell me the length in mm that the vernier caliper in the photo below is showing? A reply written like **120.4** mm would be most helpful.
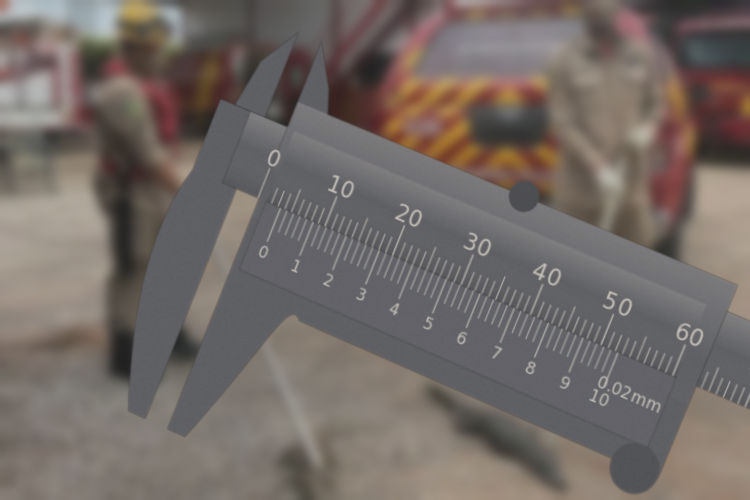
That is **3.4** mm
